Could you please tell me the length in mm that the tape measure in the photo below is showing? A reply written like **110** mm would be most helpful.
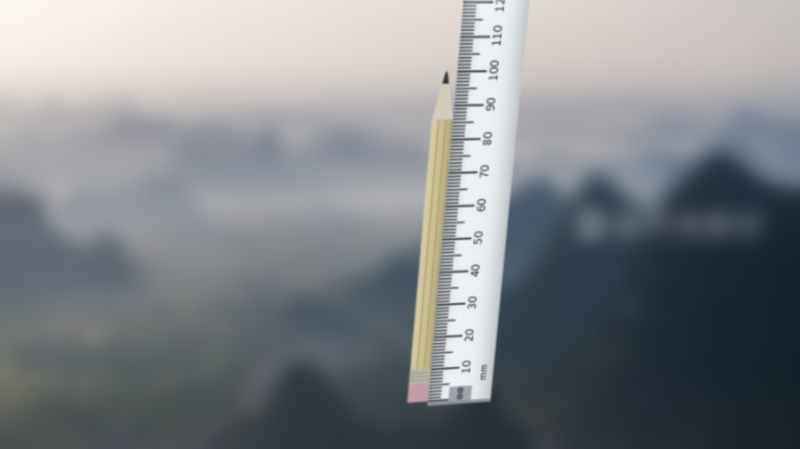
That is **100** mm
